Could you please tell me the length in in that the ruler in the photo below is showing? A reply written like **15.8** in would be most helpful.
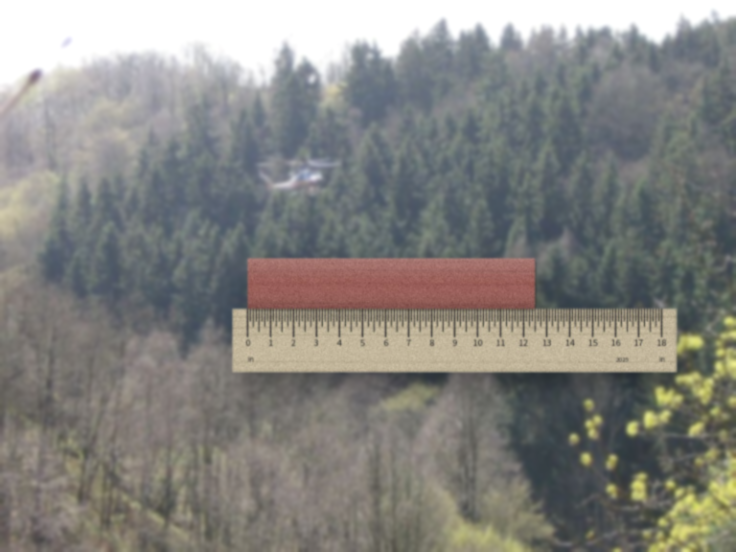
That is **12.5** in
